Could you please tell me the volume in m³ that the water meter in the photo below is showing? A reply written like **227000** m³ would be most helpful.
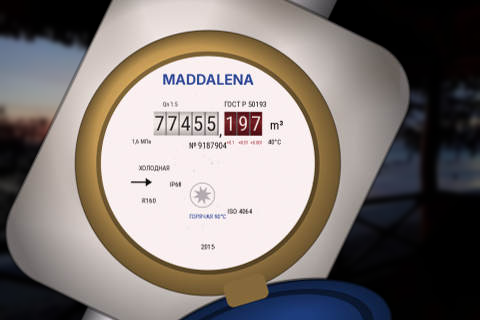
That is **77455.197** m³
